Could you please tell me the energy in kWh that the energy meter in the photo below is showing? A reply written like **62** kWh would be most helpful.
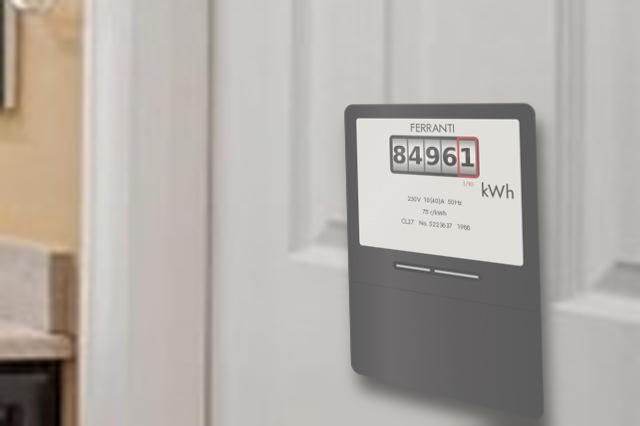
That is **8496.1** kWh
